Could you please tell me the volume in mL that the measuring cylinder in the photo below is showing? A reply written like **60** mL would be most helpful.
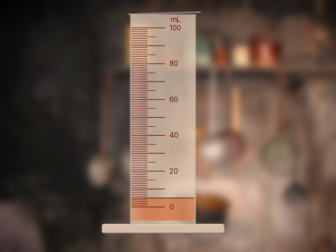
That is **5** mL
